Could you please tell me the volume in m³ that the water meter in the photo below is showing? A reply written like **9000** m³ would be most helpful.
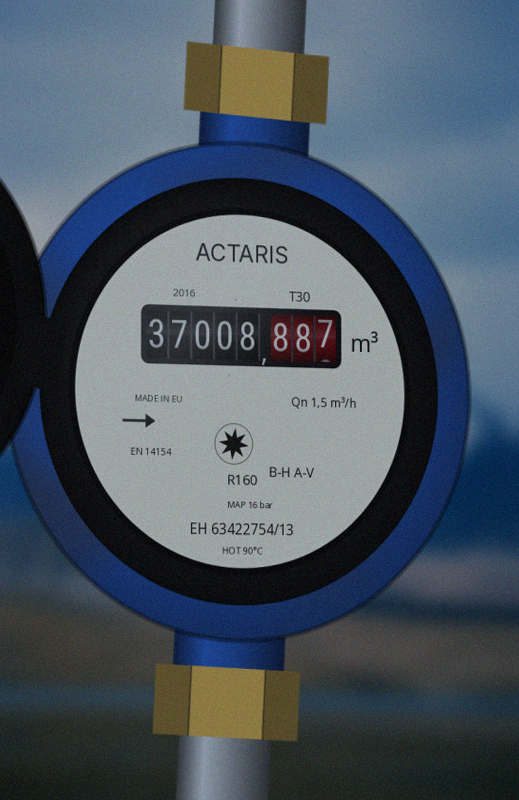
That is **37008.887** m³
